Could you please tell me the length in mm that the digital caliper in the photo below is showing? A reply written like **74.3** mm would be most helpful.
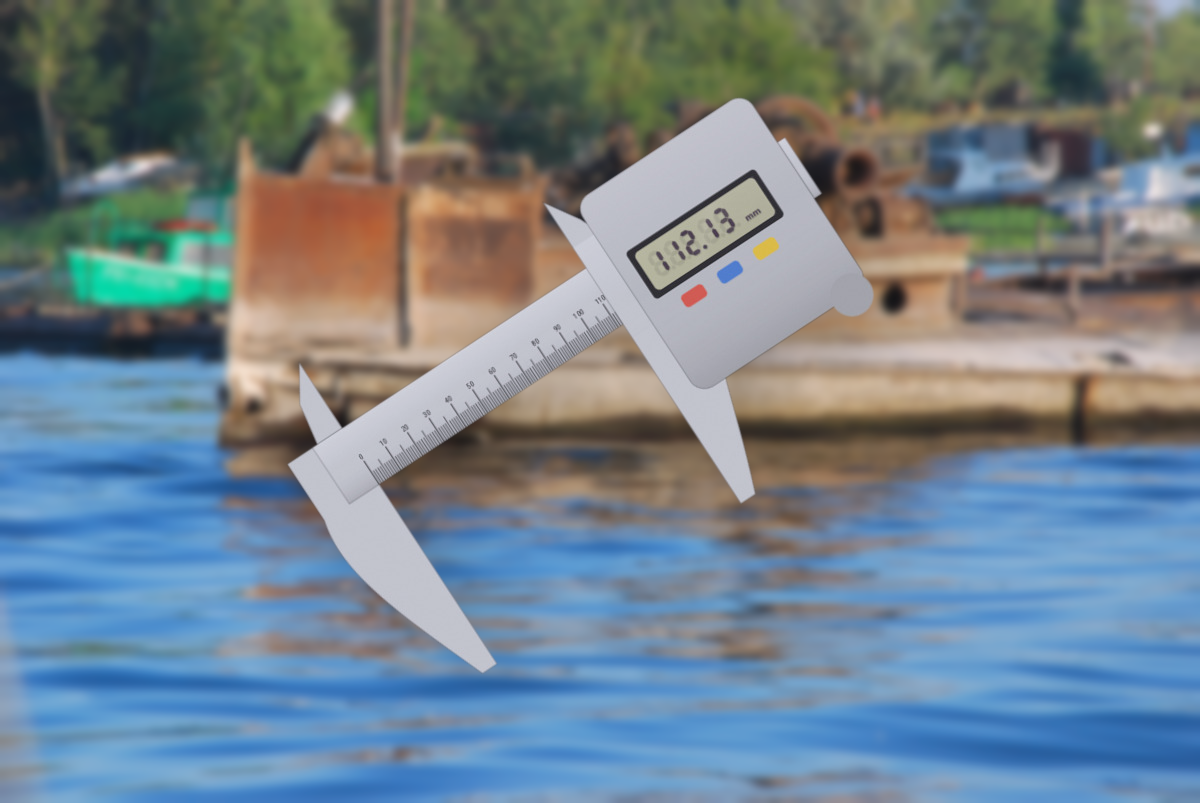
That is **112.13** mm
